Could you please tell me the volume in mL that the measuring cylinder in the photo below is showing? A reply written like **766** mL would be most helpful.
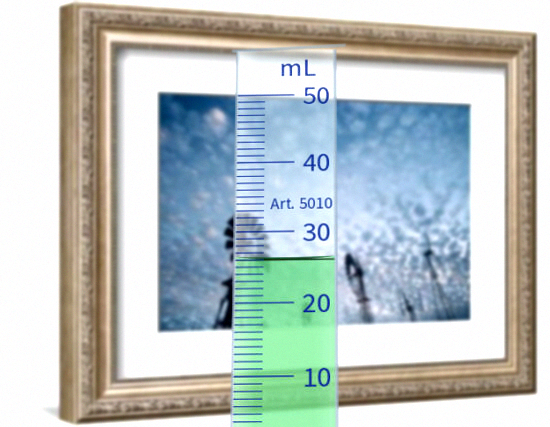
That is **26** mL
